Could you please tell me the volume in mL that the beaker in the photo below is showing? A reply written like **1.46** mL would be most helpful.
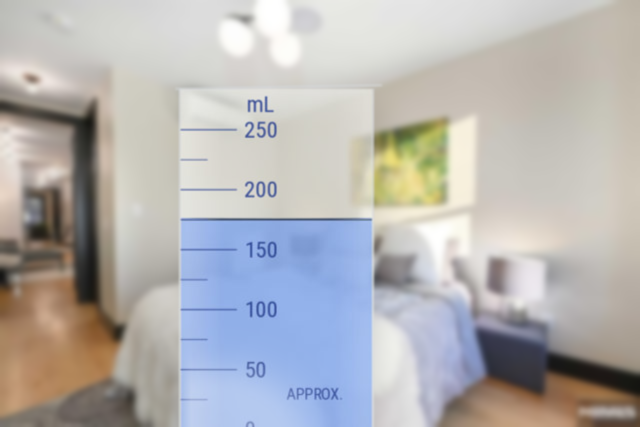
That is **175** mL
